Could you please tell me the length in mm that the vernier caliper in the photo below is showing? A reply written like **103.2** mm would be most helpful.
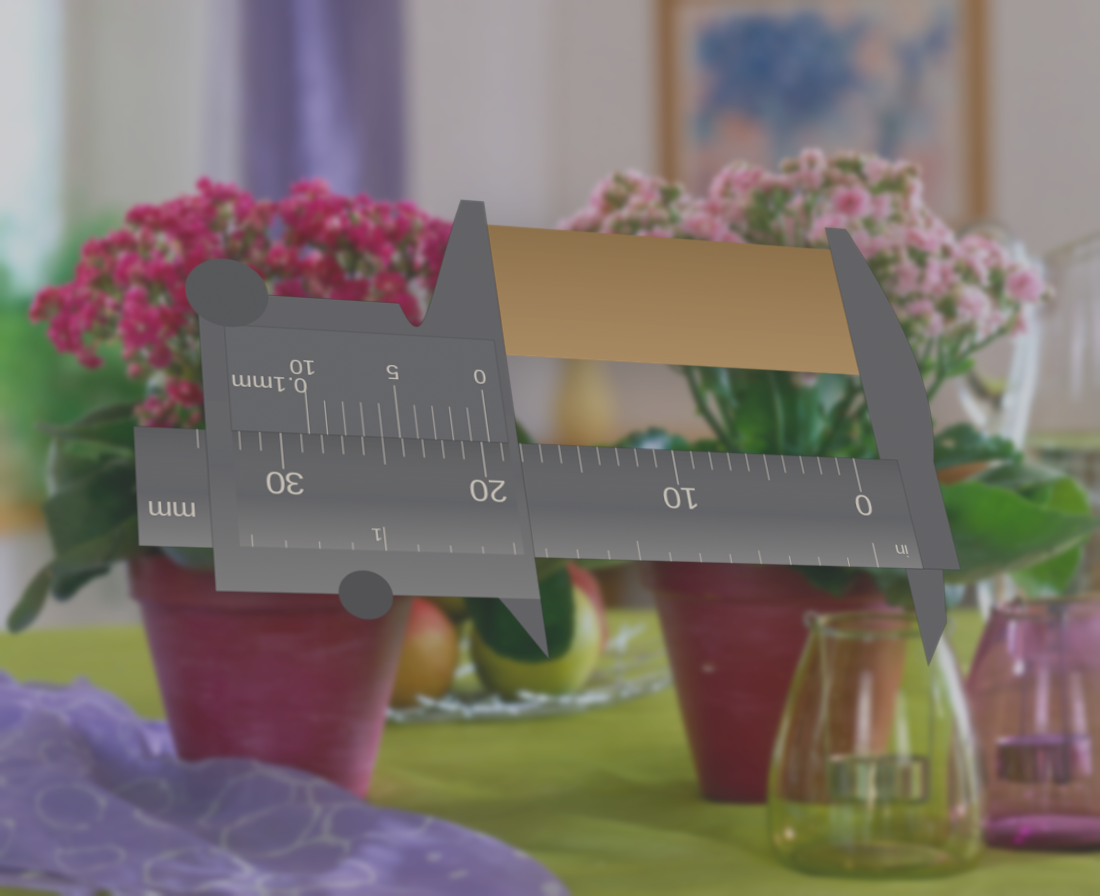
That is **19.6** mm
